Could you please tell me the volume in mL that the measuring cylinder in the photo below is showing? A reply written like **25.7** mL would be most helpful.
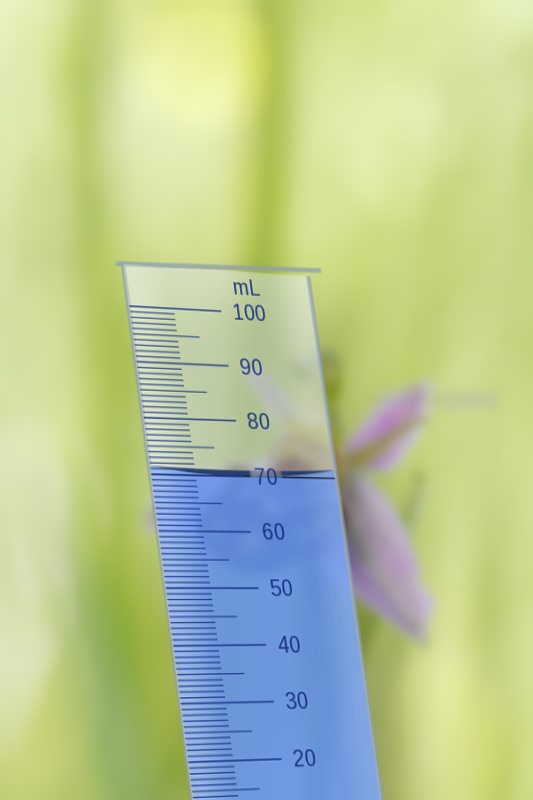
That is **70** mL
